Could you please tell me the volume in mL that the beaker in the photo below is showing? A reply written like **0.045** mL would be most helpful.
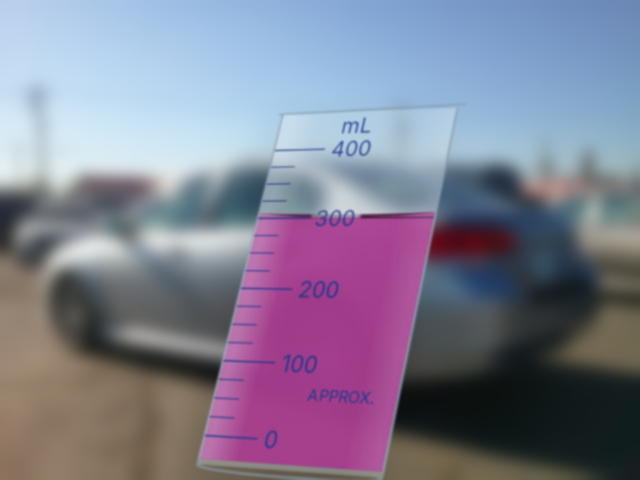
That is **300** mL
